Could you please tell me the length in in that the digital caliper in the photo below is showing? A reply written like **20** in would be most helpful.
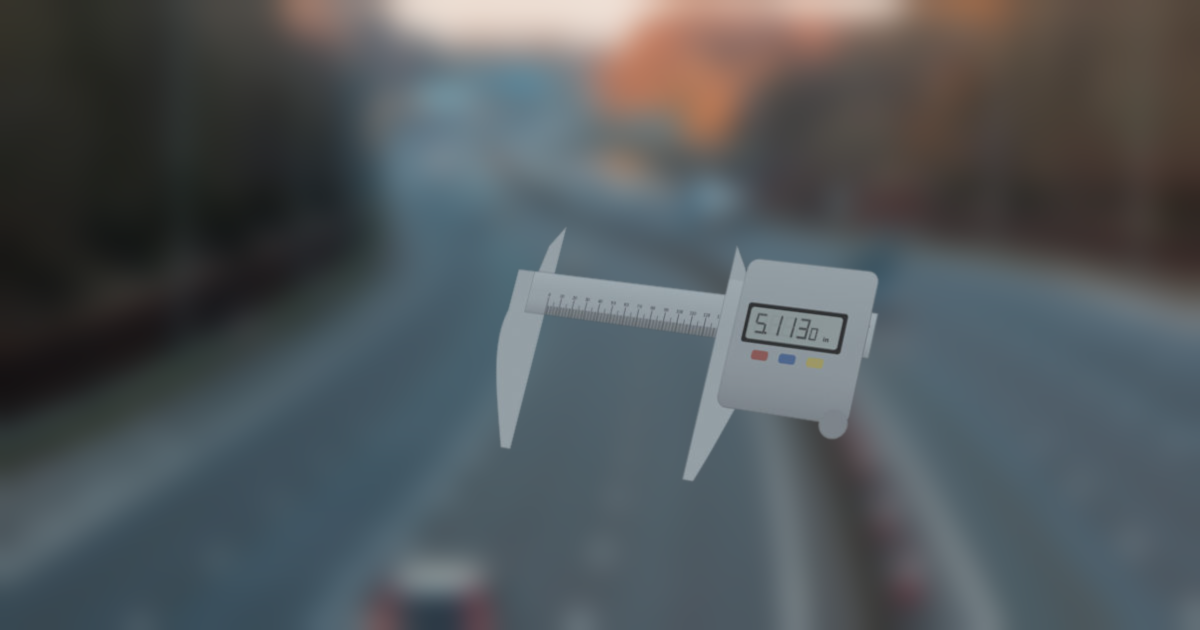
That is **5.1130** in
